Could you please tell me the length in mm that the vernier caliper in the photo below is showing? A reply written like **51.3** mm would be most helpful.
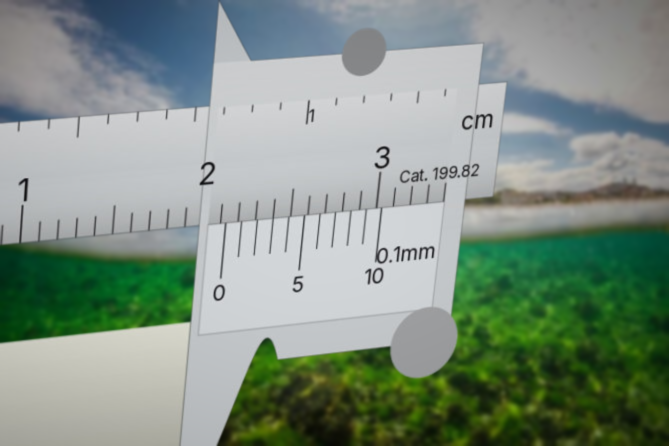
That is **21.3** mm
